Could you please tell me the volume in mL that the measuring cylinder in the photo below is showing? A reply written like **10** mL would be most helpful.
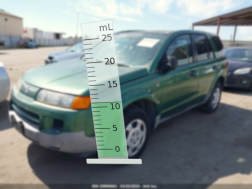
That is **11** mL
